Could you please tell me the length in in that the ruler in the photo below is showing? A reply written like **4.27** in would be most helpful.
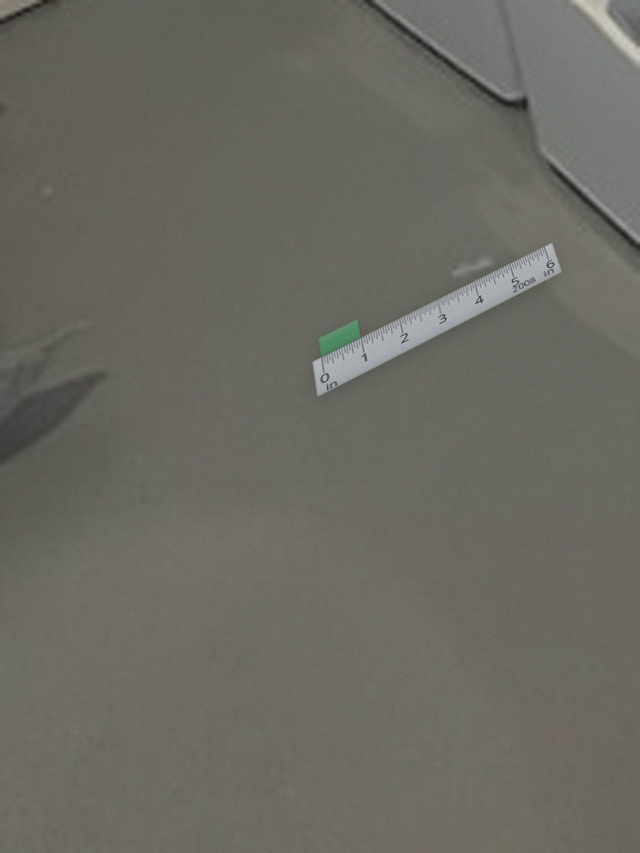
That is **1** in
